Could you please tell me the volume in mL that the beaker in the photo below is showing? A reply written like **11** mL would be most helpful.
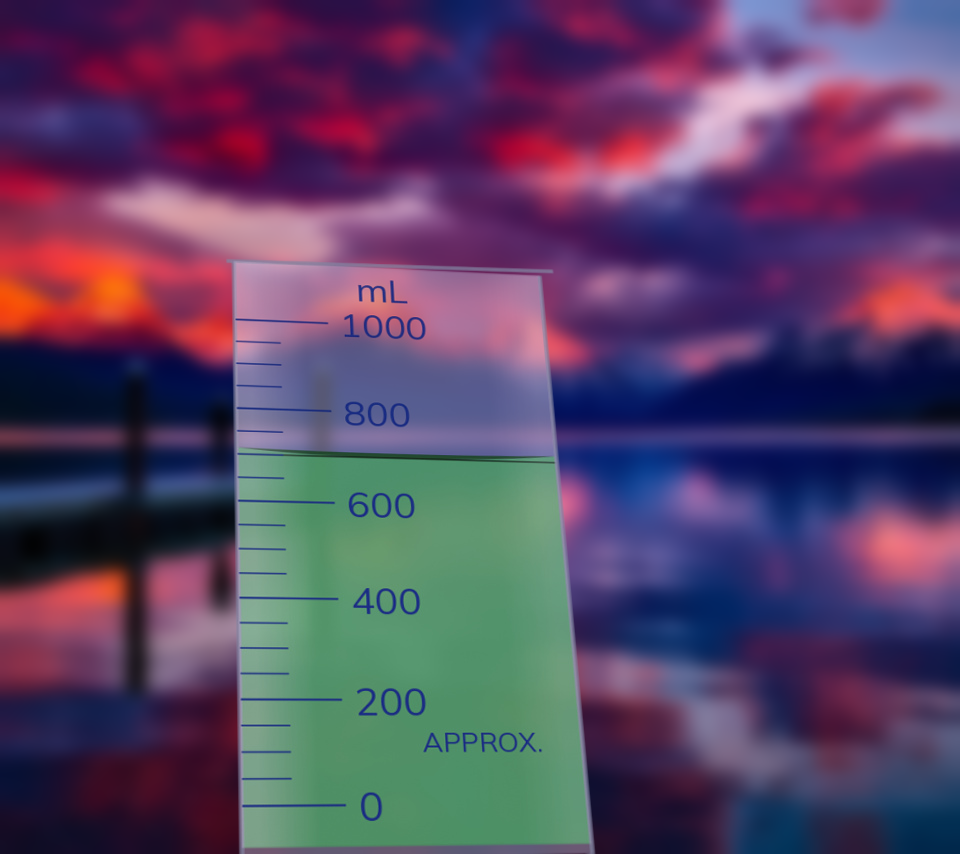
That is **700** mL
